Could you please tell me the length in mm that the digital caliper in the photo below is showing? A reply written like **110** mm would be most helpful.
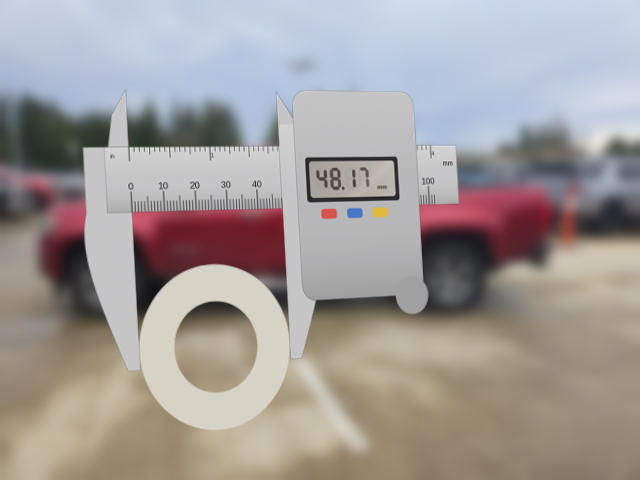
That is **48.17** mm
